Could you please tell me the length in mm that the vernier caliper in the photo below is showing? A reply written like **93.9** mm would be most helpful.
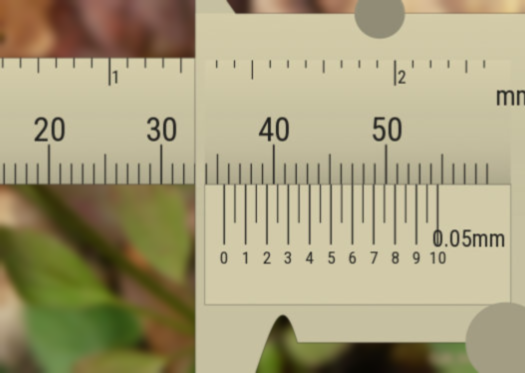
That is **35.6** mm
